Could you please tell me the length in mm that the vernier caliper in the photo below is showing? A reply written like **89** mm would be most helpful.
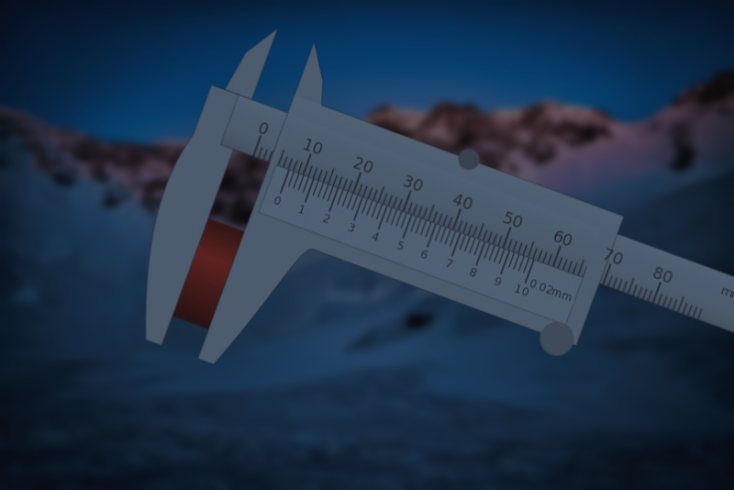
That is **7.2** mm
